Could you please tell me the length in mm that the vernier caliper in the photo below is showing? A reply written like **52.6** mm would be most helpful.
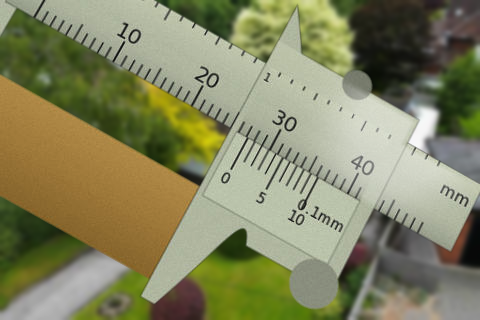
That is **27.2** mm
